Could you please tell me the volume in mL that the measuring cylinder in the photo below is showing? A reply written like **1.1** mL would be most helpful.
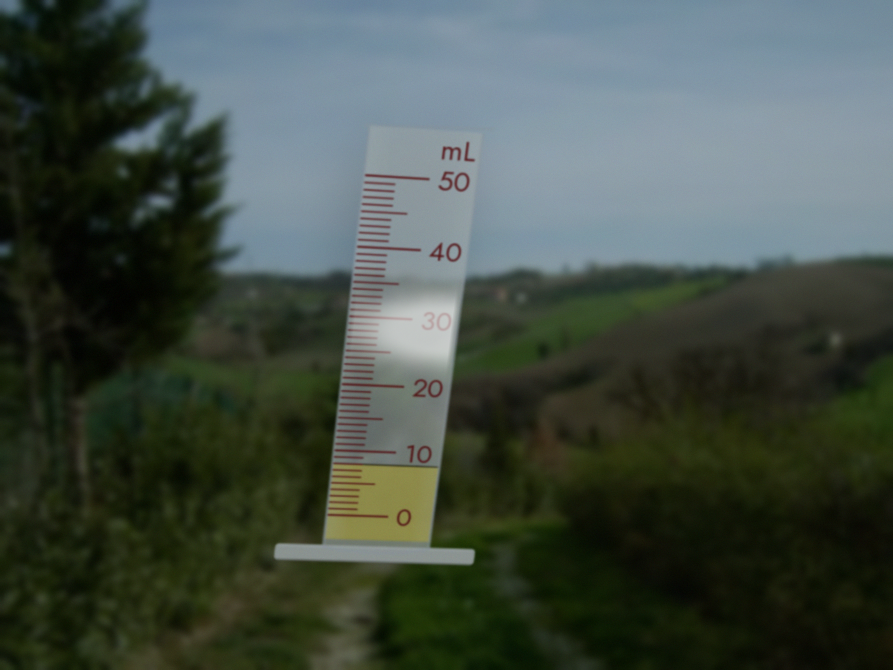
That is **8** mL
